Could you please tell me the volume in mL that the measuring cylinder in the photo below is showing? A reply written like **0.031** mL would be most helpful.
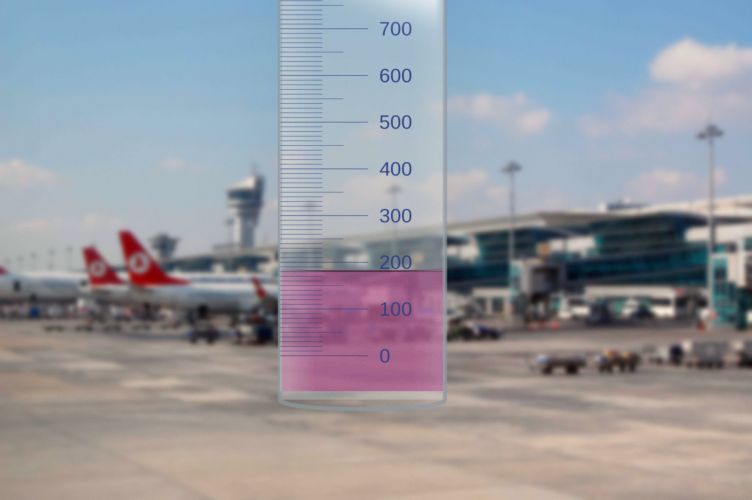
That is **180** mL
